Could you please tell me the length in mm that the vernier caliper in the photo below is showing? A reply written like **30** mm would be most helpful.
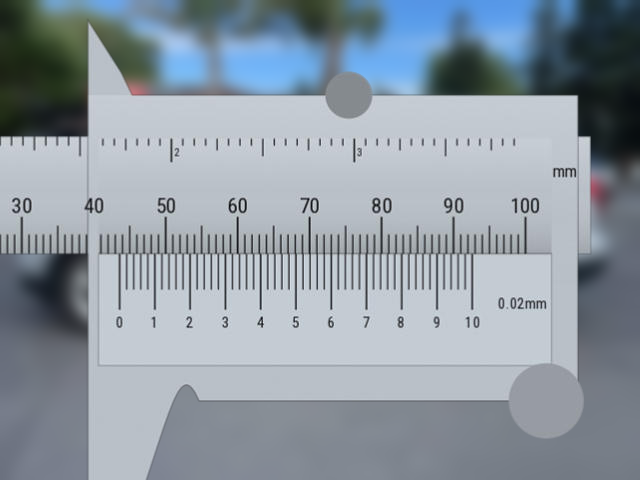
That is **43.6** mm
